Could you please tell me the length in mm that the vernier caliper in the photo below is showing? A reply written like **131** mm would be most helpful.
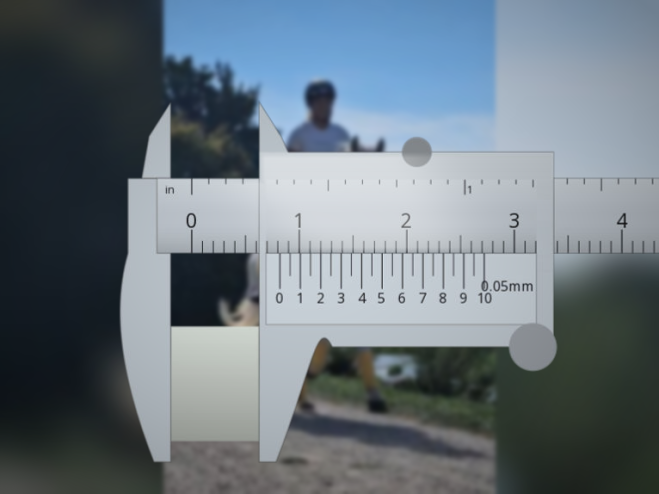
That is **8.2** mm
